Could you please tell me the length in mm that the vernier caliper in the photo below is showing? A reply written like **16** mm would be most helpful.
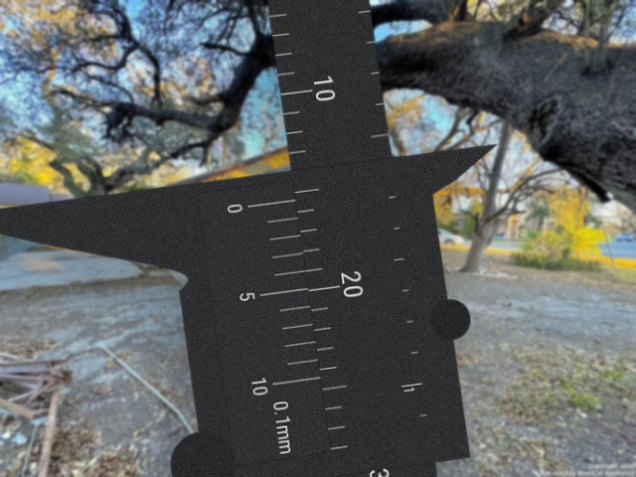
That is **15.4** mm
